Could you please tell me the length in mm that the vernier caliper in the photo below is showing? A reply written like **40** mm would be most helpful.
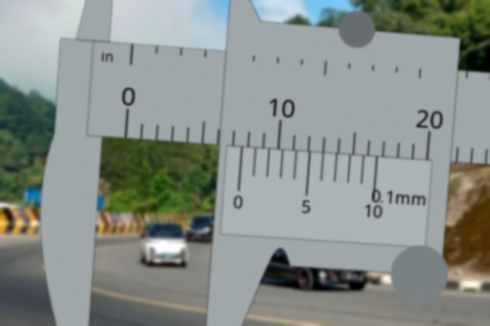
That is **7.6** mm
